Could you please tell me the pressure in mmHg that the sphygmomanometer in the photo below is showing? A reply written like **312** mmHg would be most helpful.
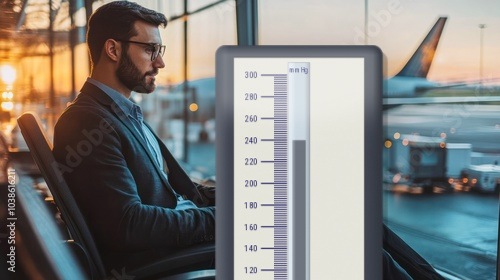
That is **240** mmHg
